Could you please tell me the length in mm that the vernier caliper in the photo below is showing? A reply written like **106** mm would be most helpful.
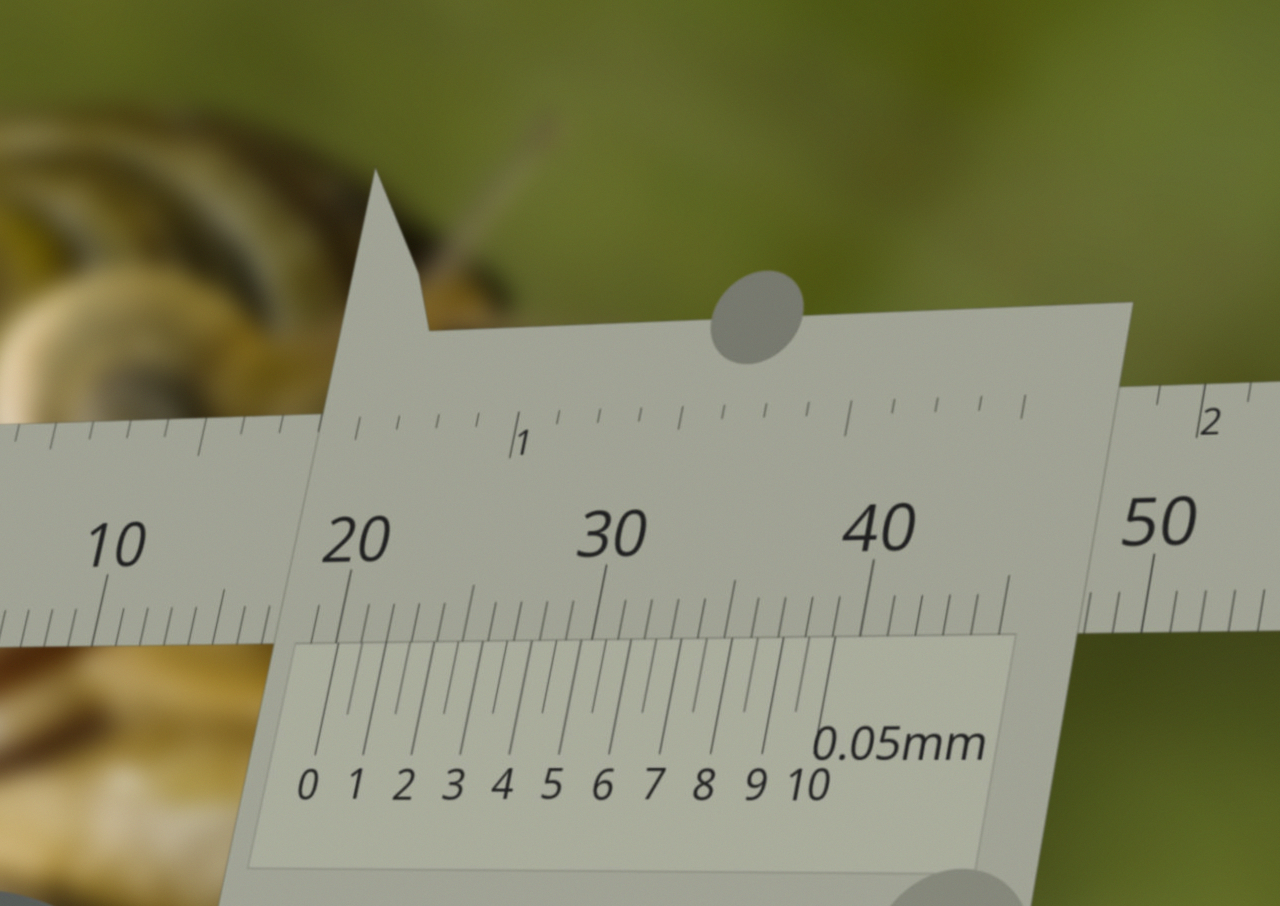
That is **20.1** mm
